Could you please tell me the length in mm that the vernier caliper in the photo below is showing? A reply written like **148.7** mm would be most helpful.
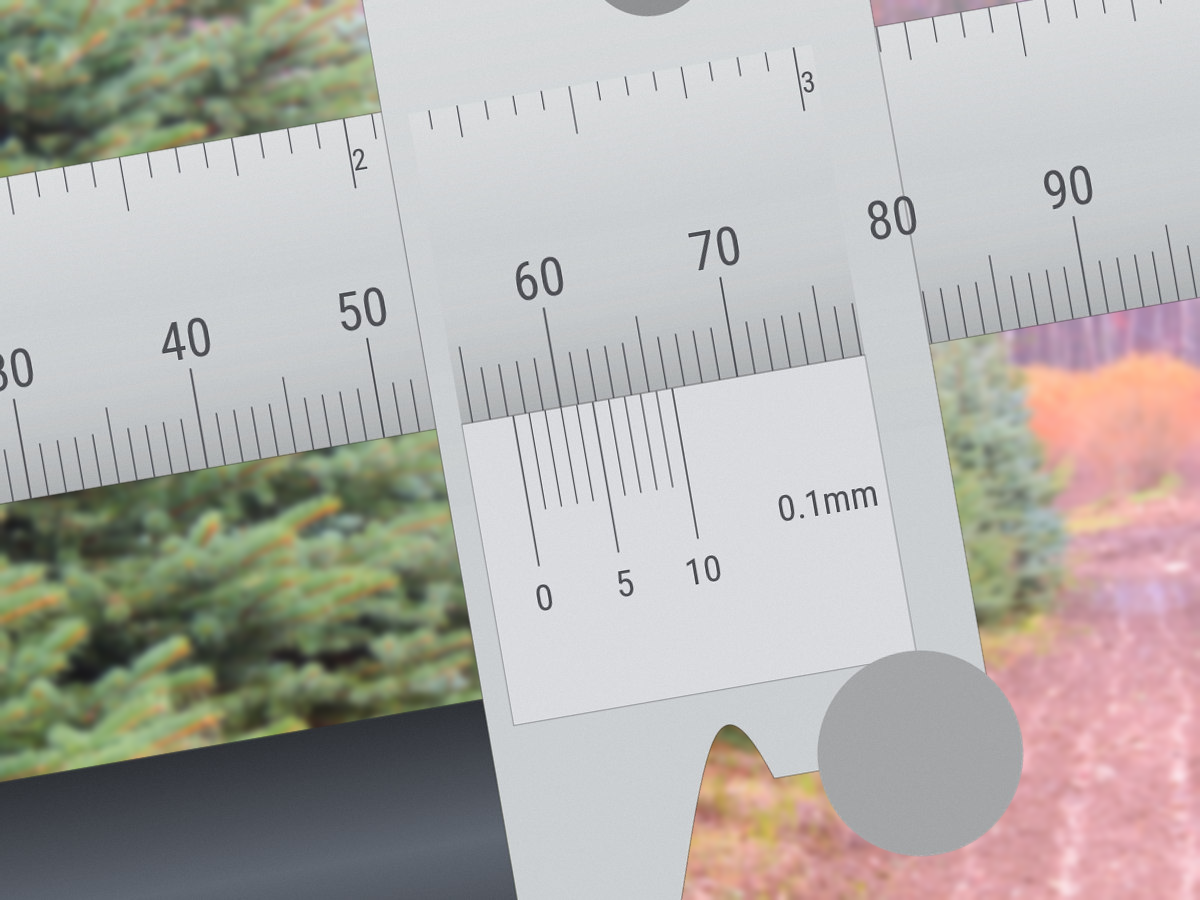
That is **57.3** mm
